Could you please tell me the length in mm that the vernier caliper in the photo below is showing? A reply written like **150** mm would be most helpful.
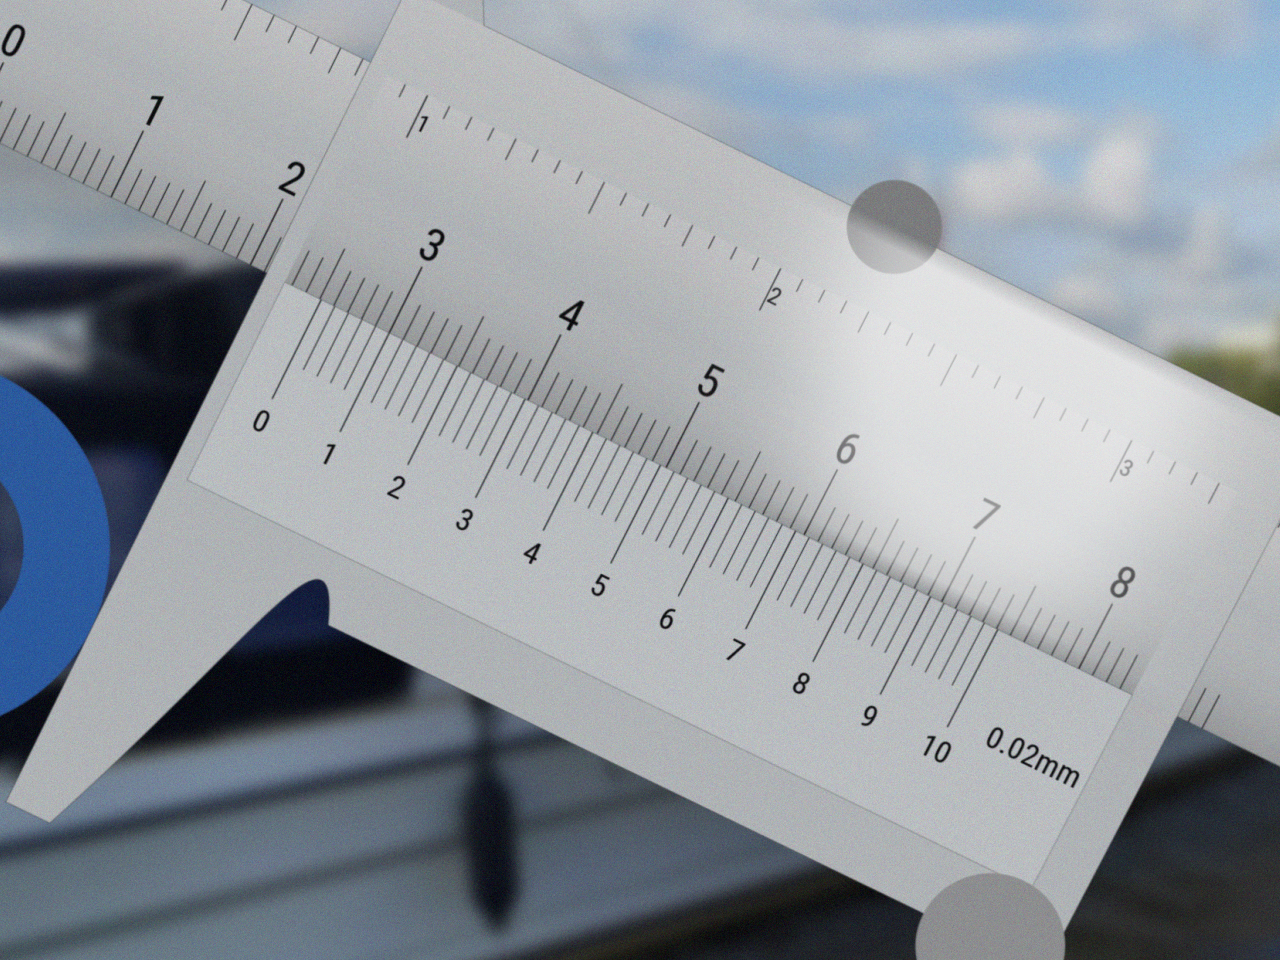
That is **25.1** mm
